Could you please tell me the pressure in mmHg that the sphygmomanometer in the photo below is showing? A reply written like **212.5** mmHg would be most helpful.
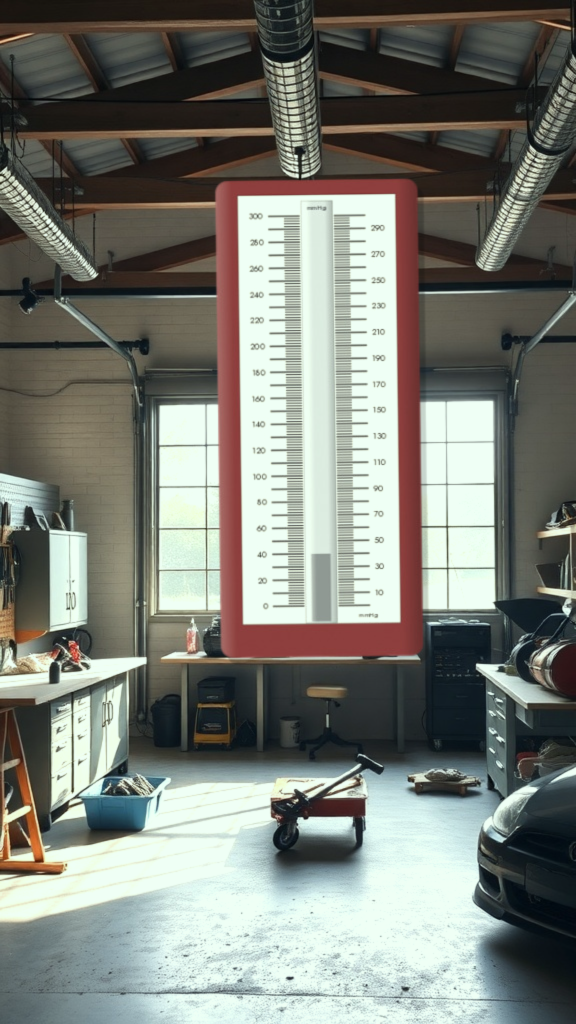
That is **40** mmHg
